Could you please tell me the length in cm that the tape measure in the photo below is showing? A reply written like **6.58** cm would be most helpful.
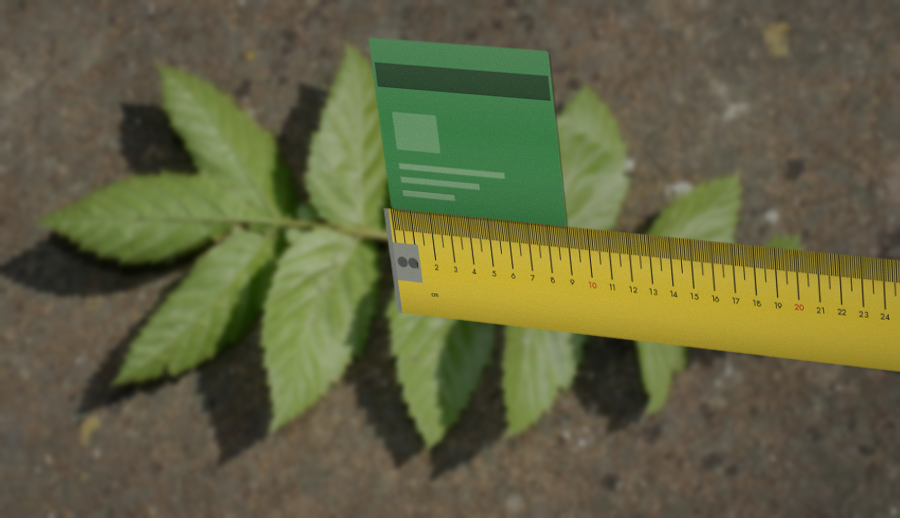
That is **9** cm
